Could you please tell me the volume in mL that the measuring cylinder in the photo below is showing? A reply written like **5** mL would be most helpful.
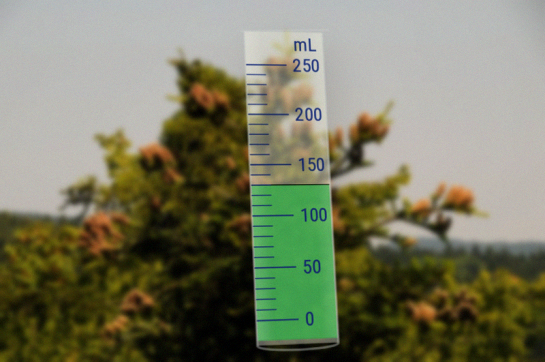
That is **130** mL
